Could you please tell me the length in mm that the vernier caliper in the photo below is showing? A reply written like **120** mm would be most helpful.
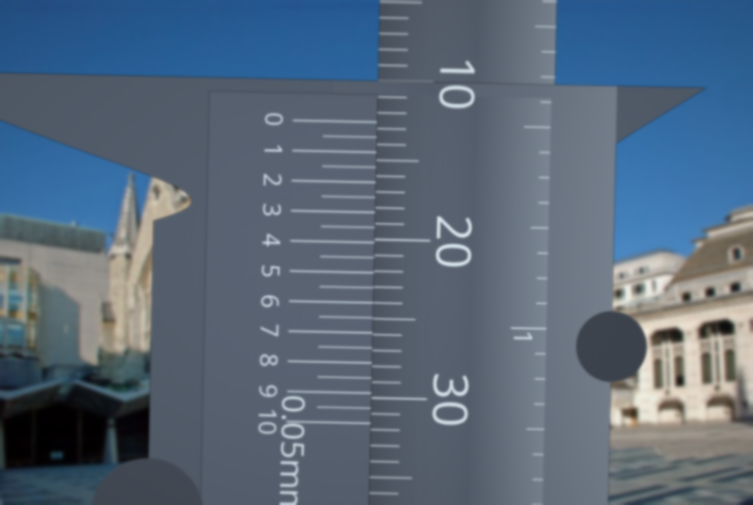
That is **12.6** mm
